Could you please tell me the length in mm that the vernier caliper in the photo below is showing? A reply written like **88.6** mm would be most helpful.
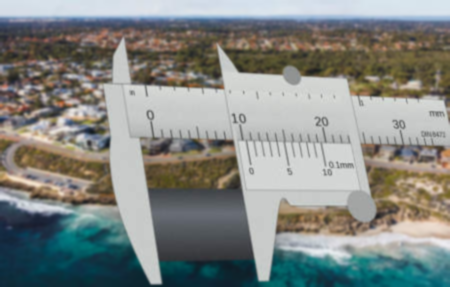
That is **10.4** mm
